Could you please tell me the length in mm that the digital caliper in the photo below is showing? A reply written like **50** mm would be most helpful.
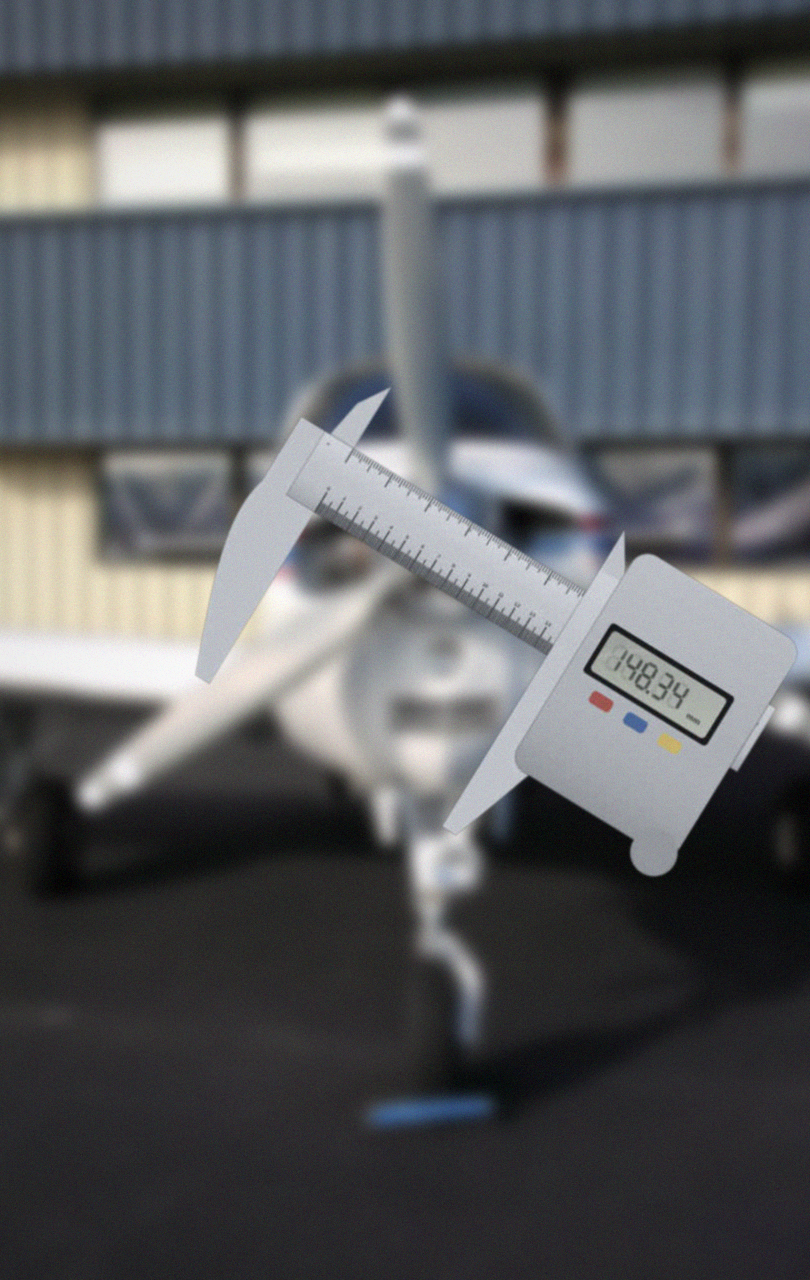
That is **148.34** mm
